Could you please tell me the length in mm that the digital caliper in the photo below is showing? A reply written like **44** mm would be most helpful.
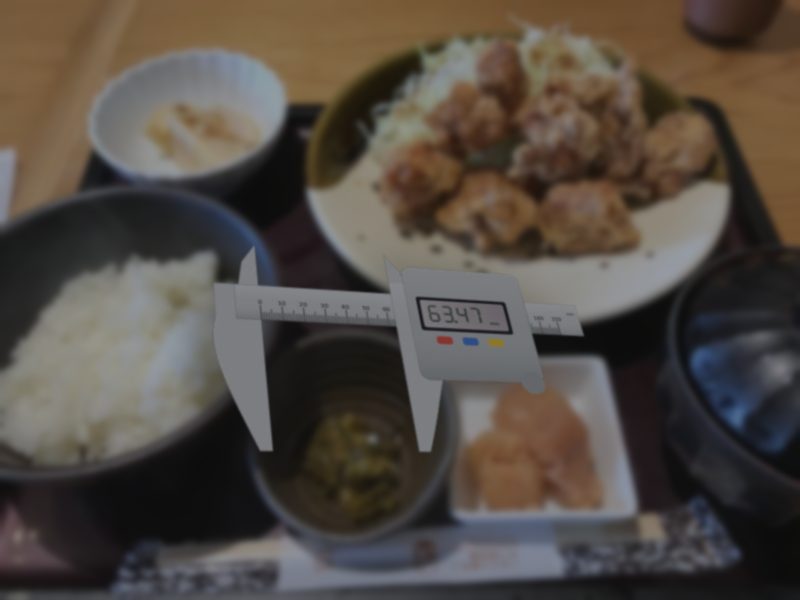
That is **63.47** mm
